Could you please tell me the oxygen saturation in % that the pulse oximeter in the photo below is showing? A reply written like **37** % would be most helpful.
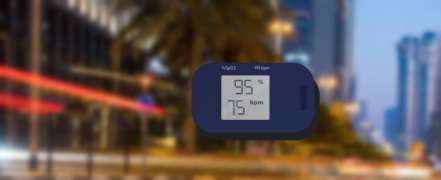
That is **95** %
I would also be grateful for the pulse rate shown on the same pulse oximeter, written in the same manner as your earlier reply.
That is **75** bpm
